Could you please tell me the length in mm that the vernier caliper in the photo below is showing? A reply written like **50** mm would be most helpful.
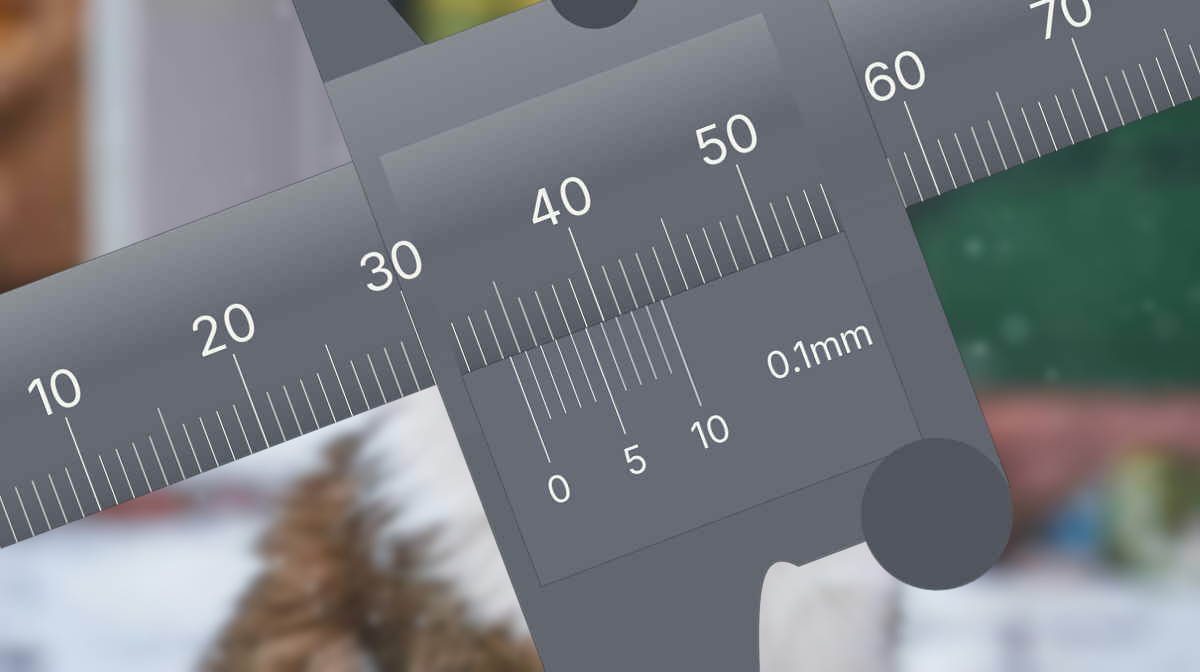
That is **34.4** mm
